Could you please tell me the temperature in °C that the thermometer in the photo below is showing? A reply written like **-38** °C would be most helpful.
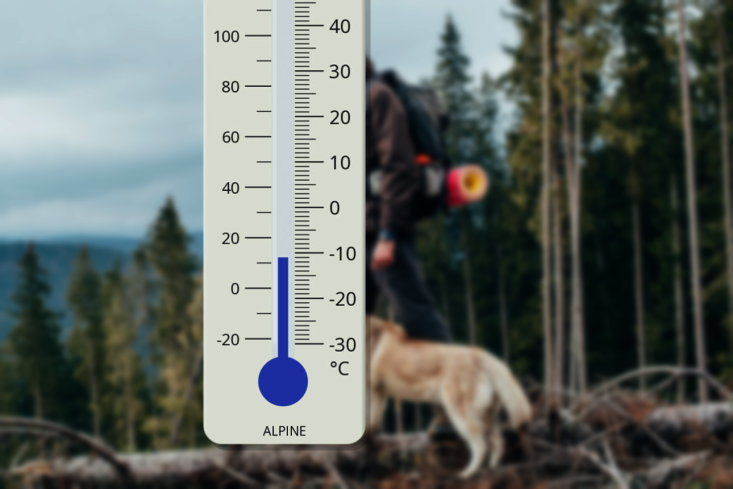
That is **-11** °C
